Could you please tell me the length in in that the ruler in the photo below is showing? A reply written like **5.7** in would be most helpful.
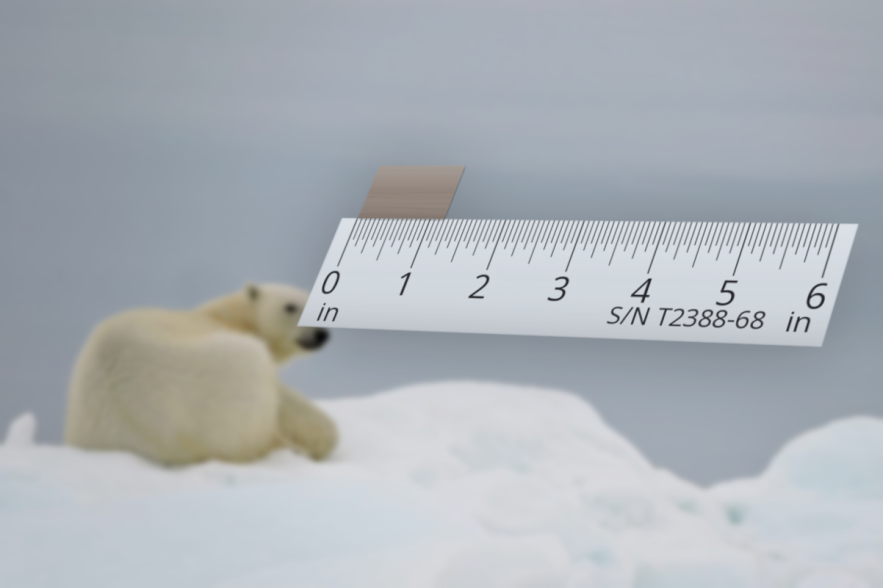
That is **1.1875** in
